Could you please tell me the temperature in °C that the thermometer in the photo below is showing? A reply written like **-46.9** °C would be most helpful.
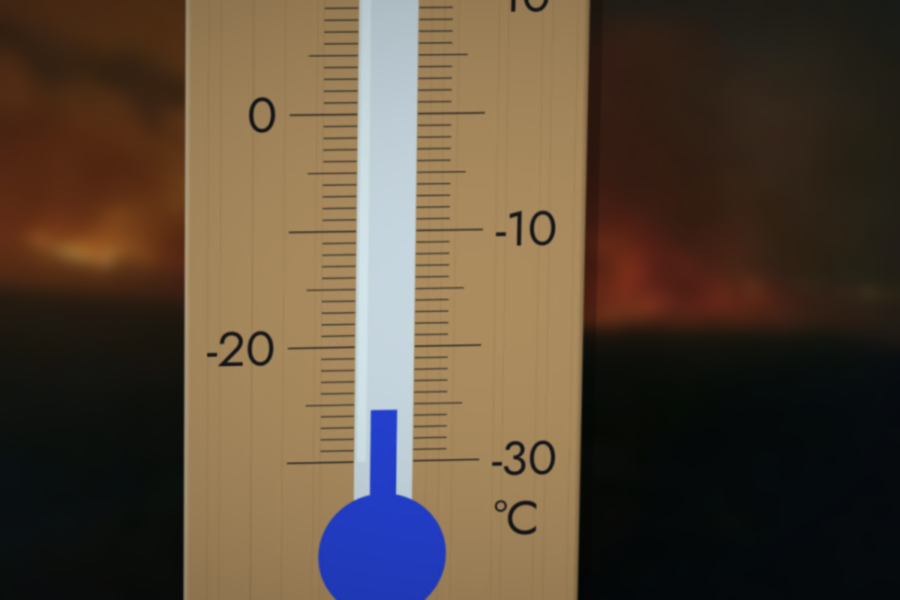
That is **-25.5** °C
